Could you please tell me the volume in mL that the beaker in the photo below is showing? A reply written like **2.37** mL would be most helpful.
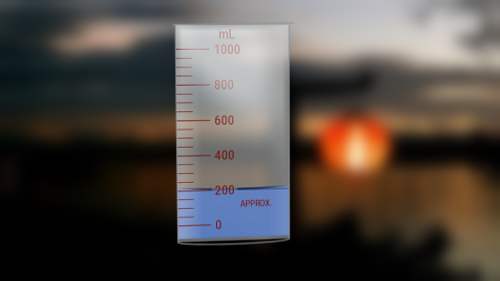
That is **200** mL
